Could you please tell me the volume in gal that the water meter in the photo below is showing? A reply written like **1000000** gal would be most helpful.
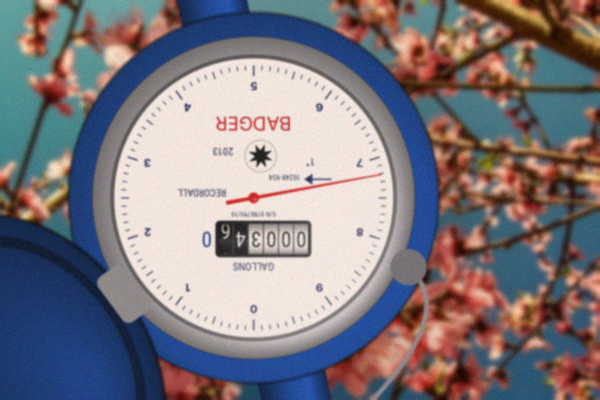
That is **3457.2** gal
